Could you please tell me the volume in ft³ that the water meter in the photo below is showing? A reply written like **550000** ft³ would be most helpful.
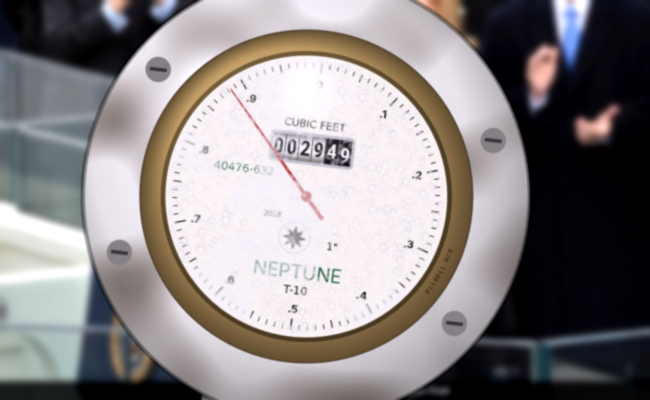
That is **2948.88** ft³
